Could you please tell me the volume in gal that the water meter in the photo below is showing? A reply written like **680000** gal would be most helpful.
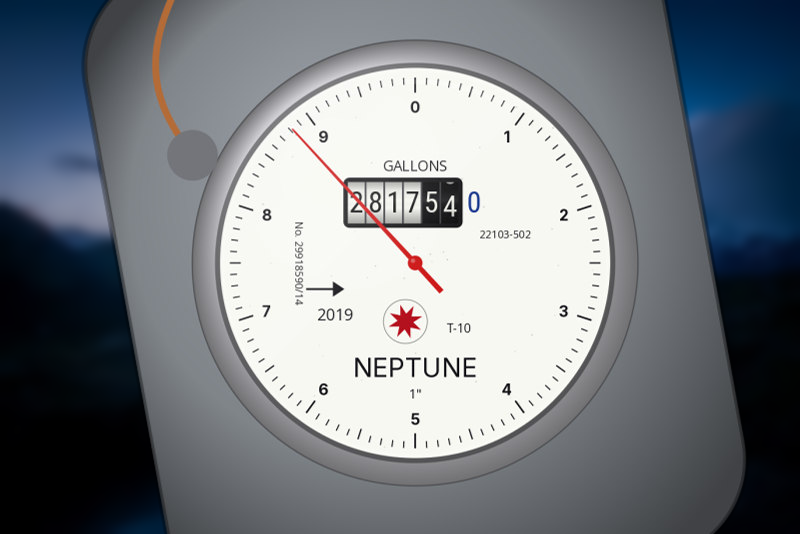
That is **2817538.8** gal
